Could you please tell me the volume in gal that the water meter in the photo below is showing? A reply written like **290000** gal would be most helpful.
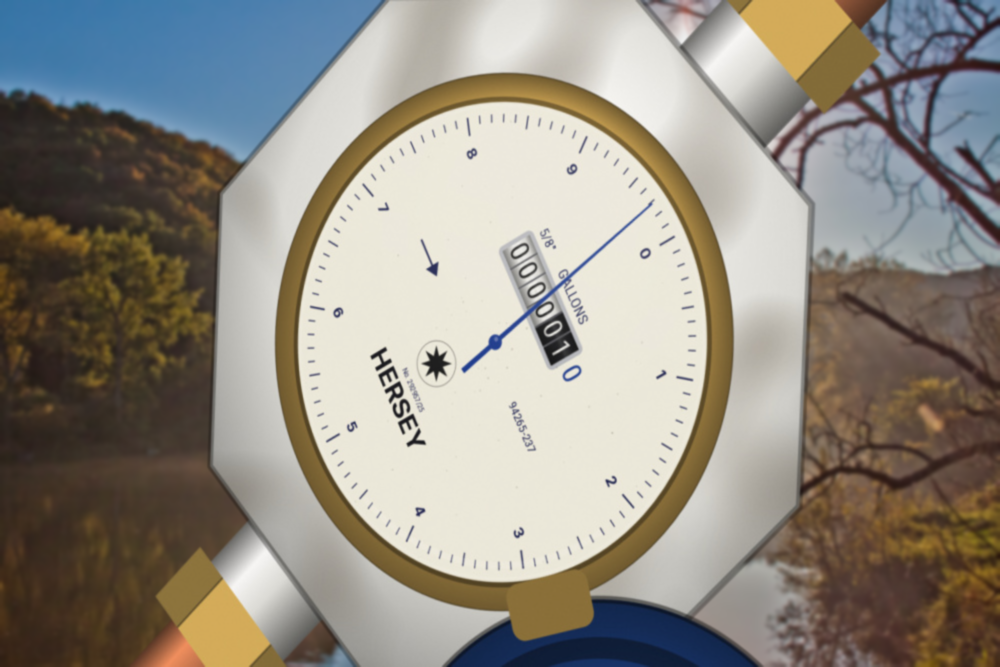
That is **9.7** gal
